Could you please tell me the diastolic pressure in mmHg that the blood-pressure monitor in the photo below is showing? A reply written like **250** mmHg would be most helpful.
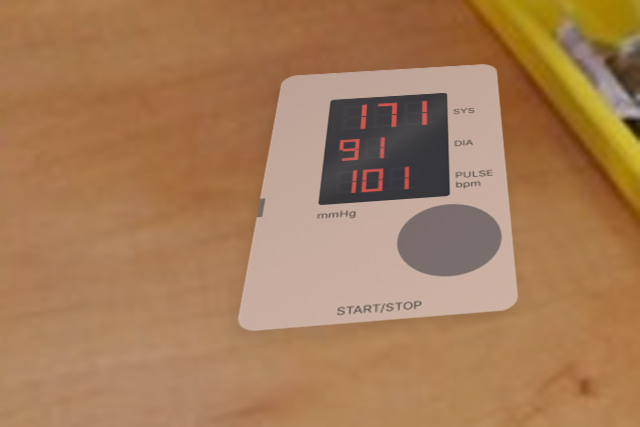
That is **91** mmHg
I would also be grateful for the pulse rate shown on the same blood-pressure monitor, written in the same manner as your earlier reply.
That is **101** bpm
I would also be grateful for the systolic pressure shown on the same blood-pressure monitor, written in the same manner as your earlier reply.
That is **171** mmHg
